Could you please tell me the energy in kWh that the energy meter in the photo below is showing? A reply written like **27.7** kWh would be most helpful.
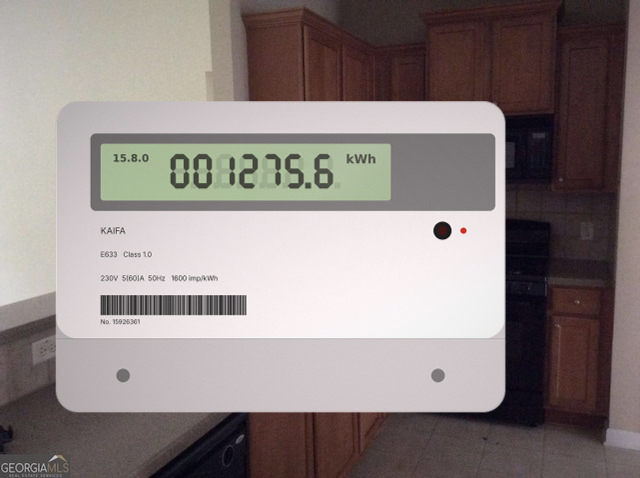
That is **1275.6** kWh
